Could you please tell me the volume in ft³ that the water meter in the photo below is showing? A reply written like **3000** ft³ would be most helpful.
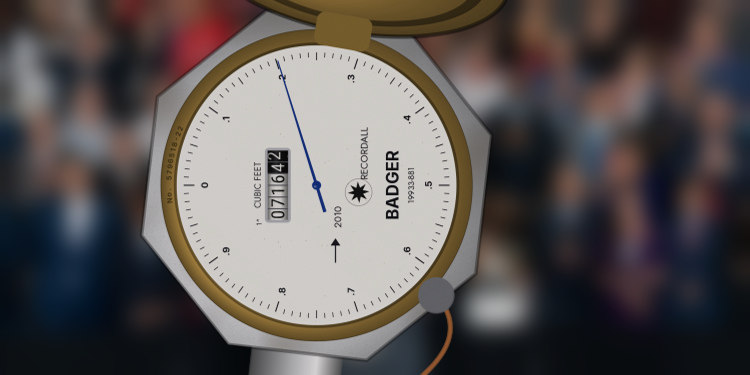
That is **71642.20** ft³
